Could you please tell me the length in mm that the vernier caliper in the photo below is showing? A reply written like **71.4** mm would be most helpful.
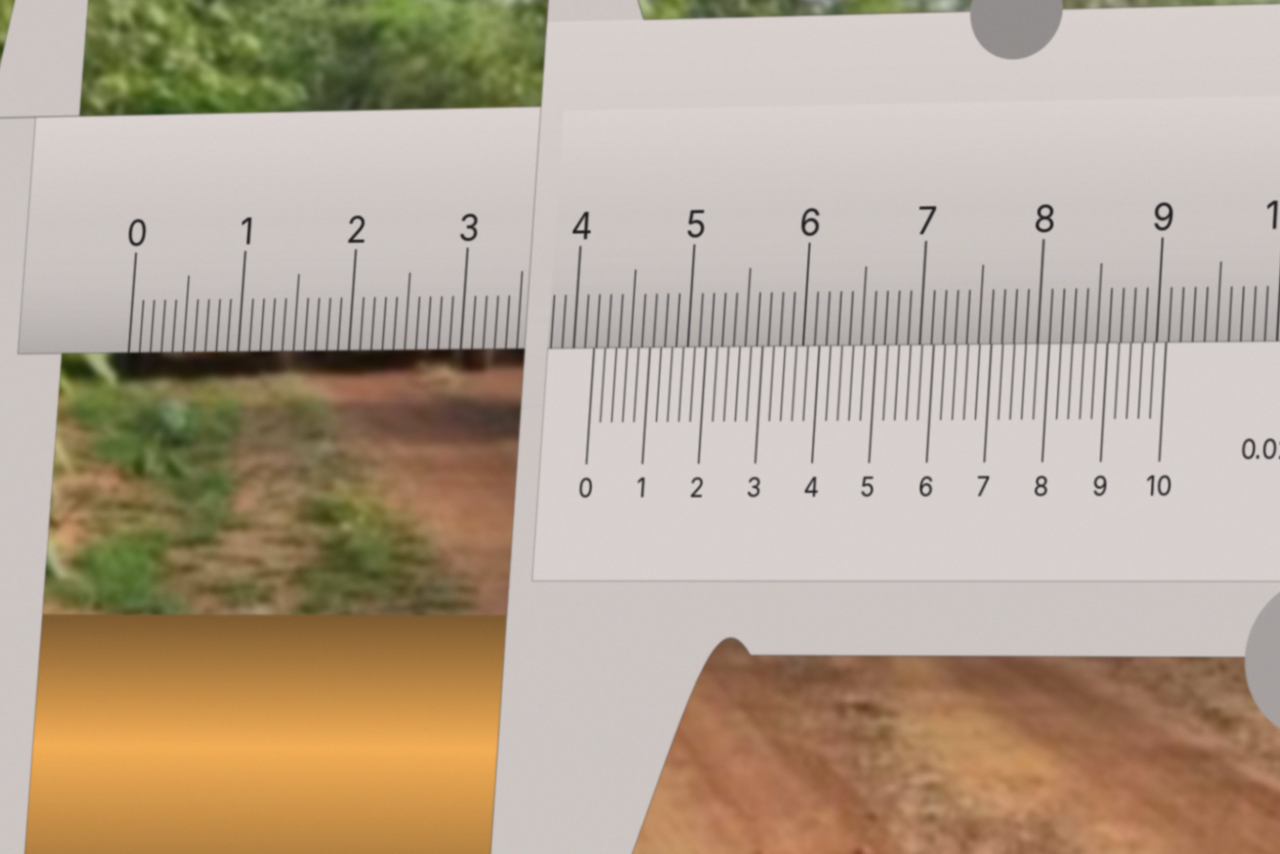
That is **41.8** mm
